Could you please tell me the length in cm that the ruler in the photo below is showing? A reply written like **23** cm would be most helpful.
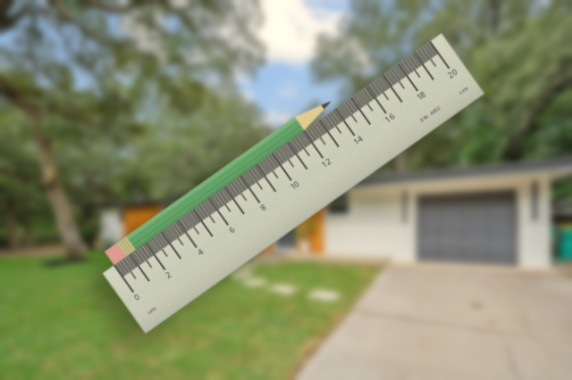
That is **14** cm
